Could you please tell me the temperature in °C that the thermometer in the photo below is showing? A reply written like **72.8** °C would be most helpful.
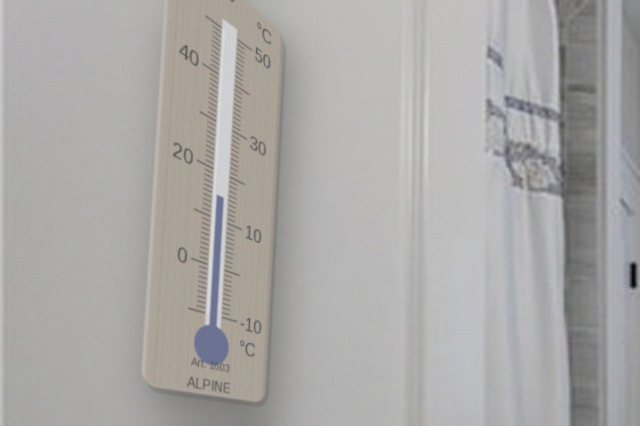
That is **15** °C
